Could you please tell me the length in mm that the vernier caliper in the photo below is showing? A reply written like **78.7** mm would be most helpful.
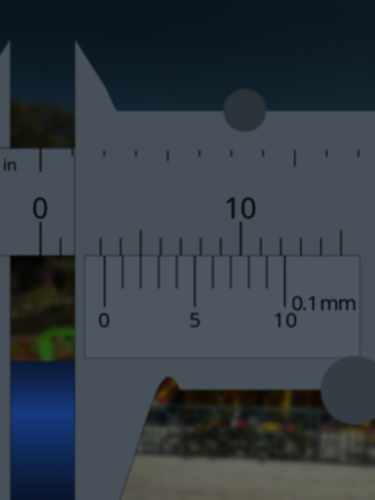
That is **3.2** mm
